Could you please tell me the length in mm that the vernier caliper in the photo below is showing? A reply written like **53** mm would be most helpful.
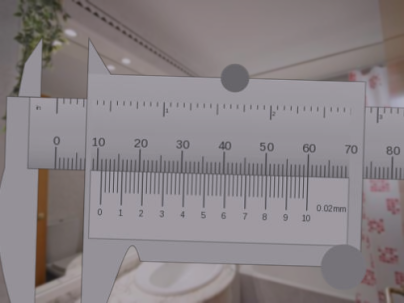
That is **11.0** mm
